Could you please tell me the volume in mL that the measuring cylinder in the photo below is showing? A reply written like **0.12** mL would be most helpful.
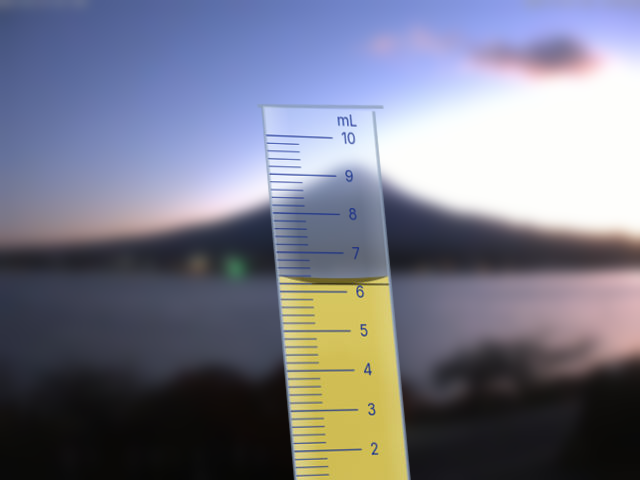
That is **6.2** mL
